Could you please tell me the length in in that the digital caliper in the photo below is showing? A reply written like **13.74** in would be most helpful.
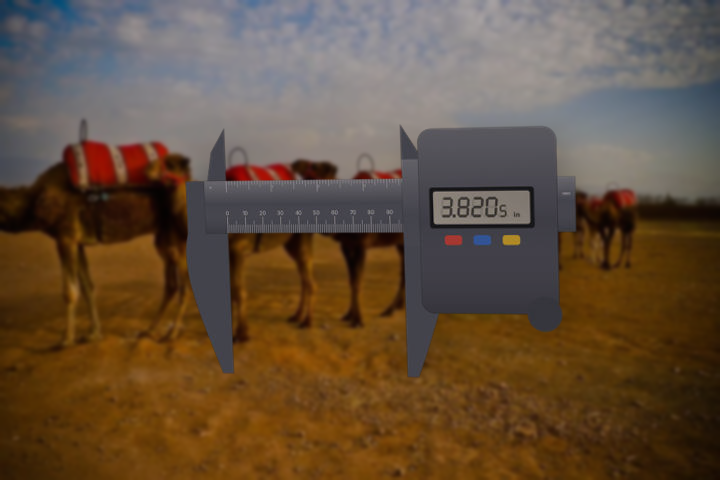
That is **3.8205** in
